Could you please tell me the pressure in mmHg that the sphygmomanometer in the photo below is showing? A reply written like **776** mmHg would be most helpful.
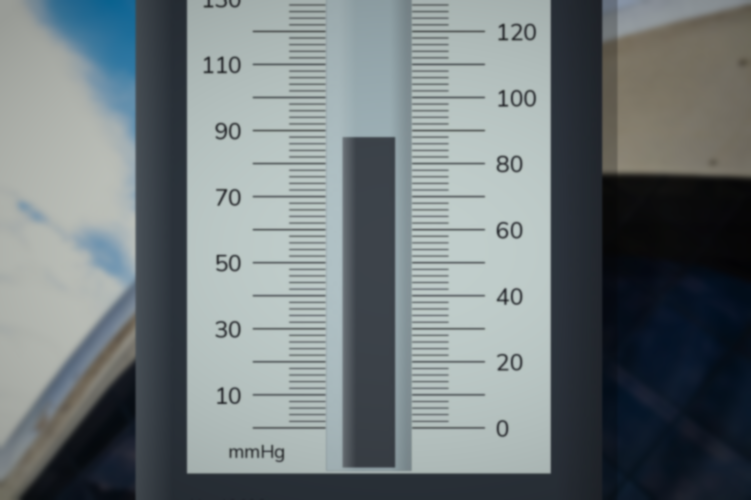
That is **88** mmHg
